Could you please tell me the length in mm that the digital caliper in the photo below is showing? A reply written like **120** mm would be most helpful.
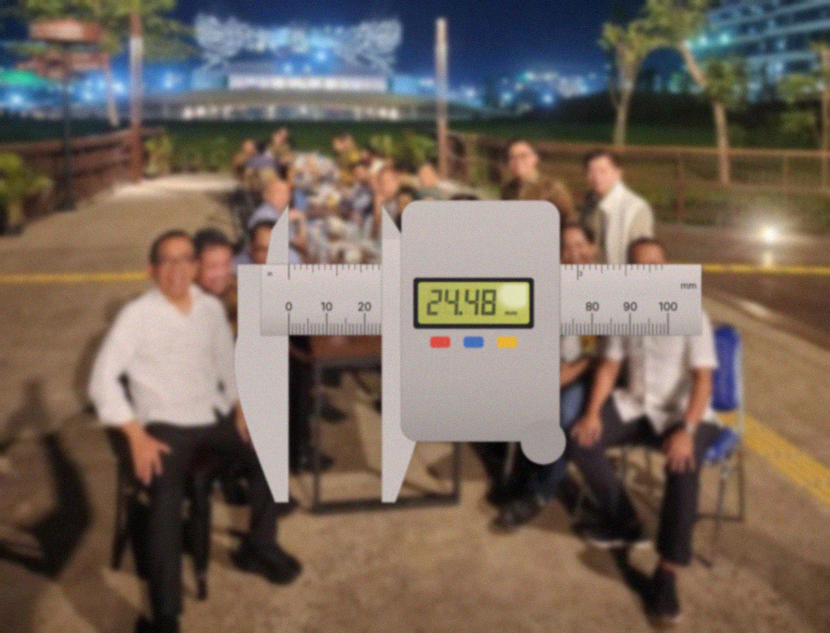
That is **24.48** mm
